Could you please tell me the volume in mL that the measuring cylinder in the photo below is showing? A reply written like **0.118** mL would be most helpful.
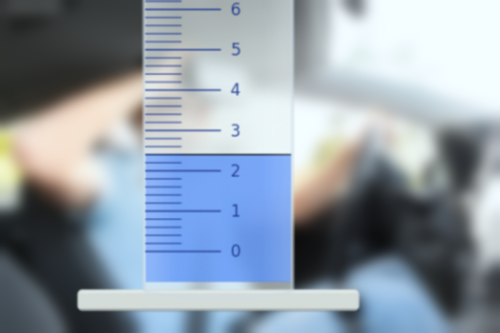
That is **2.4** mL
